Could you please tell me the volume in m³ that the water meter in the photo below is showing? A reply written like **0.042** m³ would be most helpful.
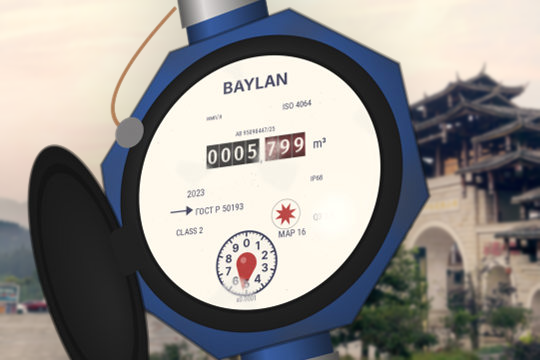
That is **5.7995** m³
